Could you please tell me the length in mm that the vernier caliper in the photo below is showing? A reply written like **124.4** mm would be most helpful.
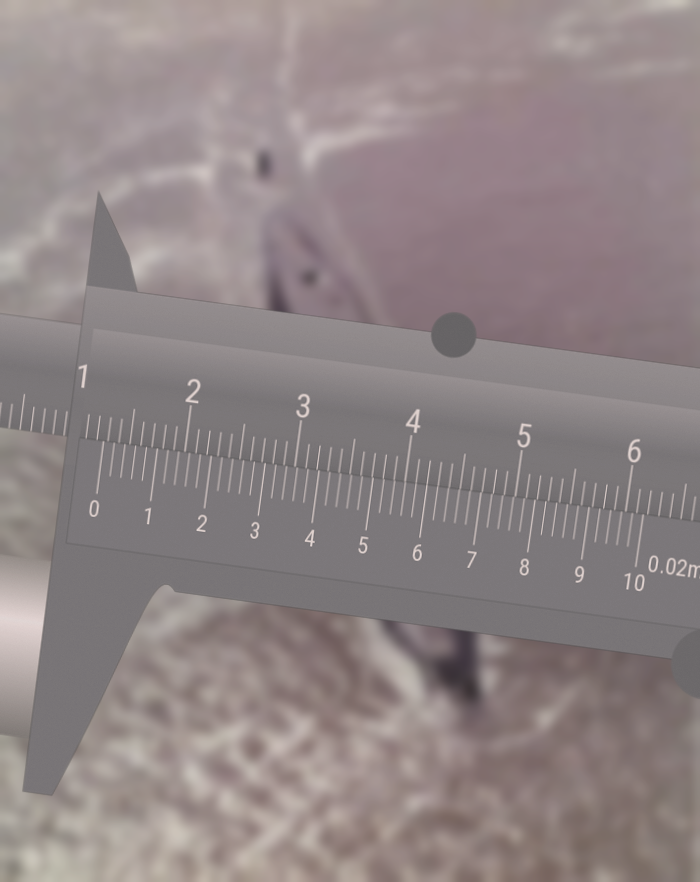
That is **12.6** mm
